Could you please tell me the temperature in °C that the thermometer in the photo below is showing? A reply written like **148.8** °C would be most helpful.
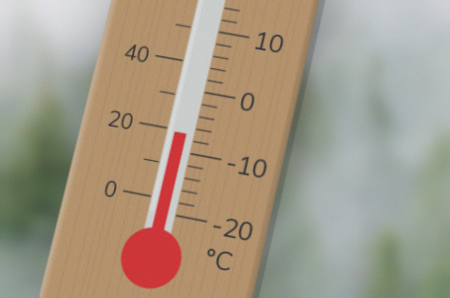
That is **-7** °C
